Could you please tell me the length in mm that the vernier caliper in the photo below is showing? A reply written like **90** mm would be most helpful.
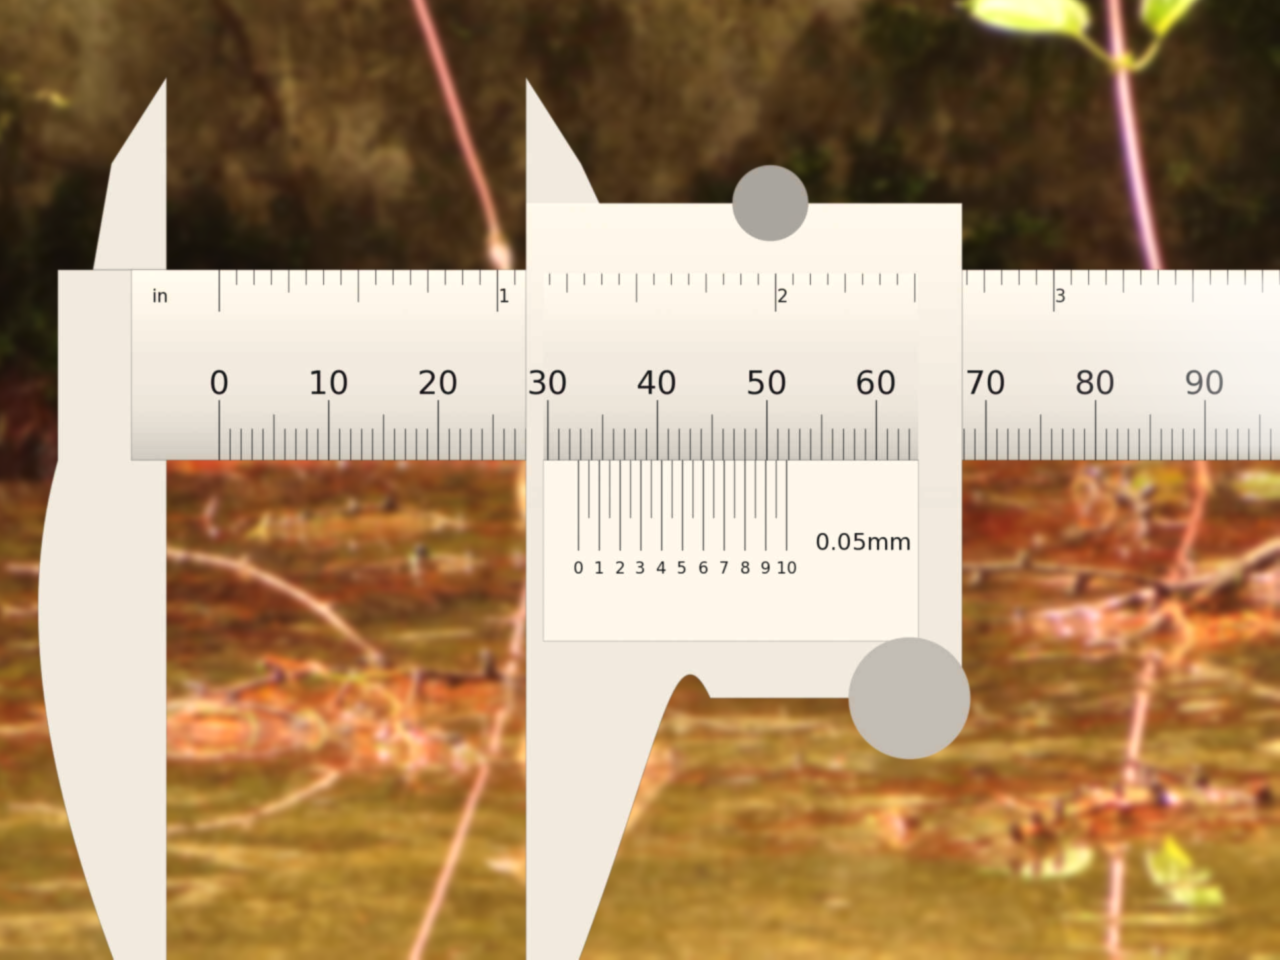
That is **32.8** mm
